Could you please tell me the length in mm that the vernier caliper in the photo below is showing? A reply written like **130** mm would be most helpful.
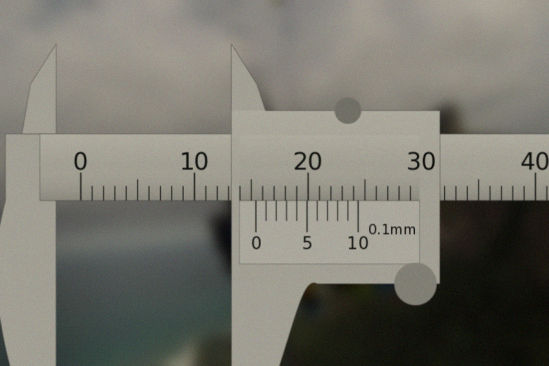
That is **15.4** mm
